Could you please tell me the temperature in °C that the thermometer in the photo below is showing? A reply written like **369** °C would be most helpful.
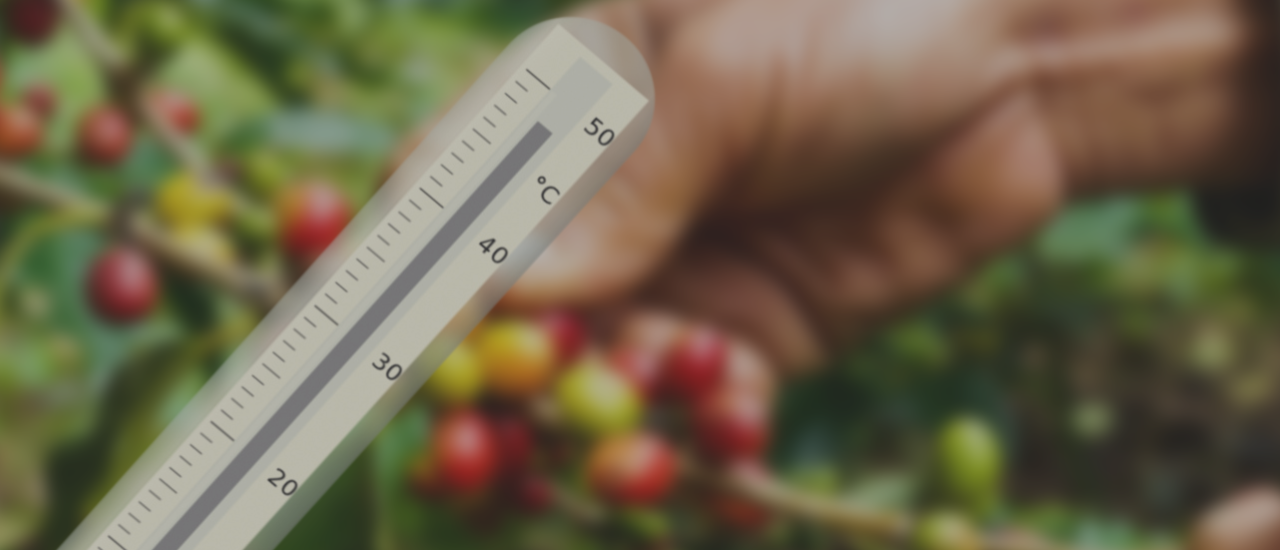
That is **48** °C
